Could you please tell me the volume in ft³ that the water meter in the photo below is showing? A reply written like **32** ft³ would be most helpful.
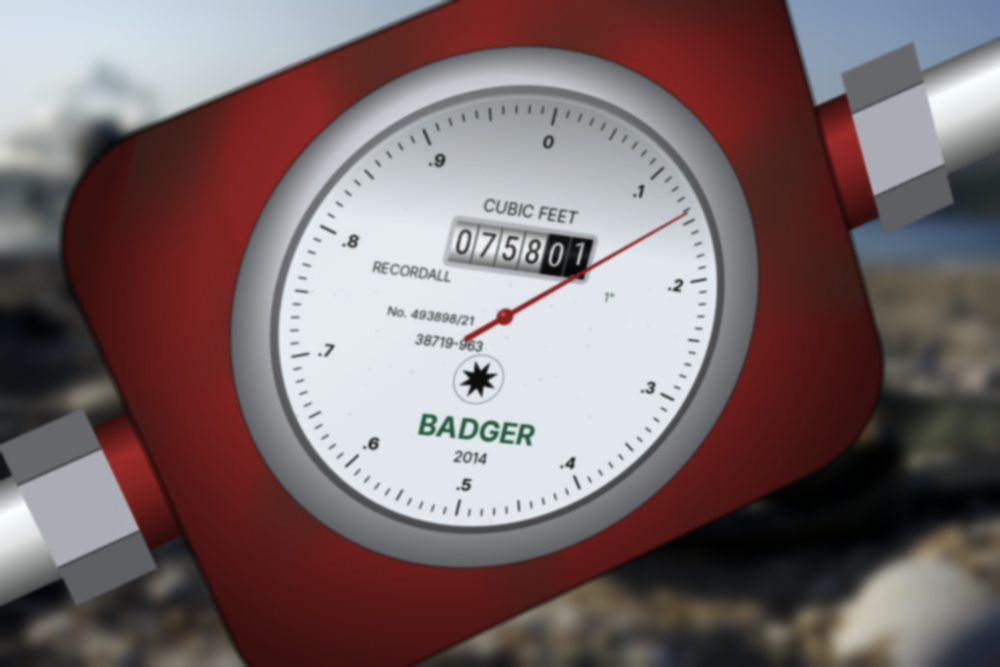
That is **75801.14** ft³
